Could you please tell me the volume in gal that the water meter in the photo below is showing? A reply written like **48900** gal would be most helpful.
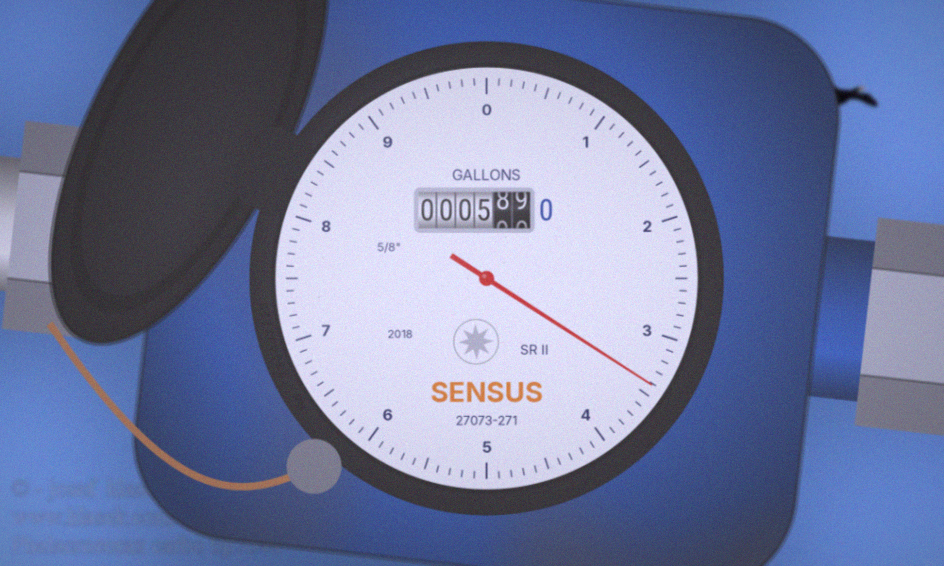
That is **5893.4** gal
